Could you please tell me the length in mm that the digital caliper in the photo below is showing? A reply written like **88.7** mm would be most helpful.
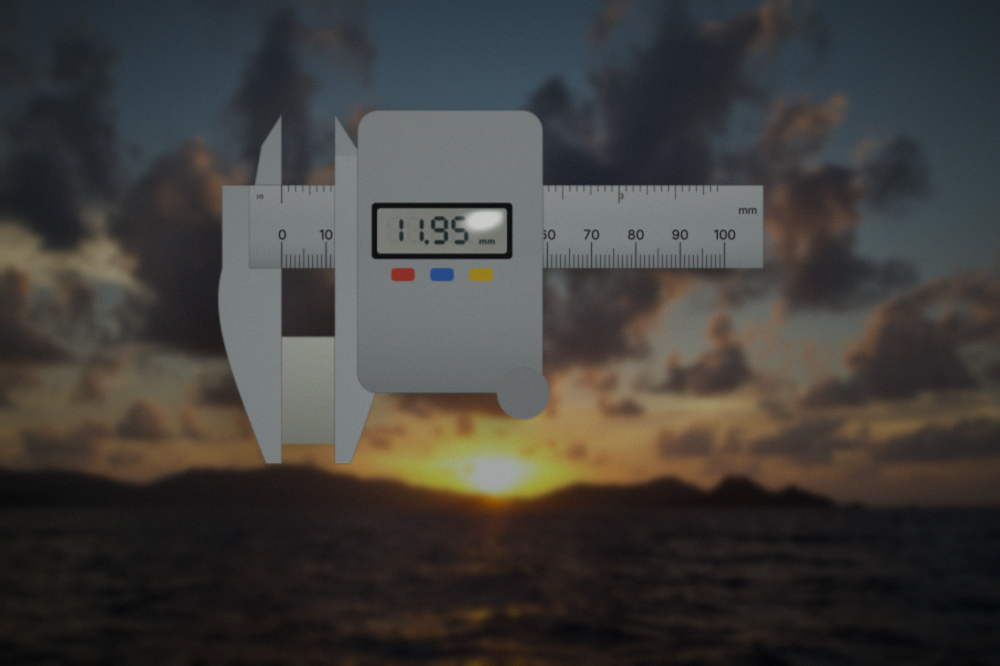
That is **11.95** mm
